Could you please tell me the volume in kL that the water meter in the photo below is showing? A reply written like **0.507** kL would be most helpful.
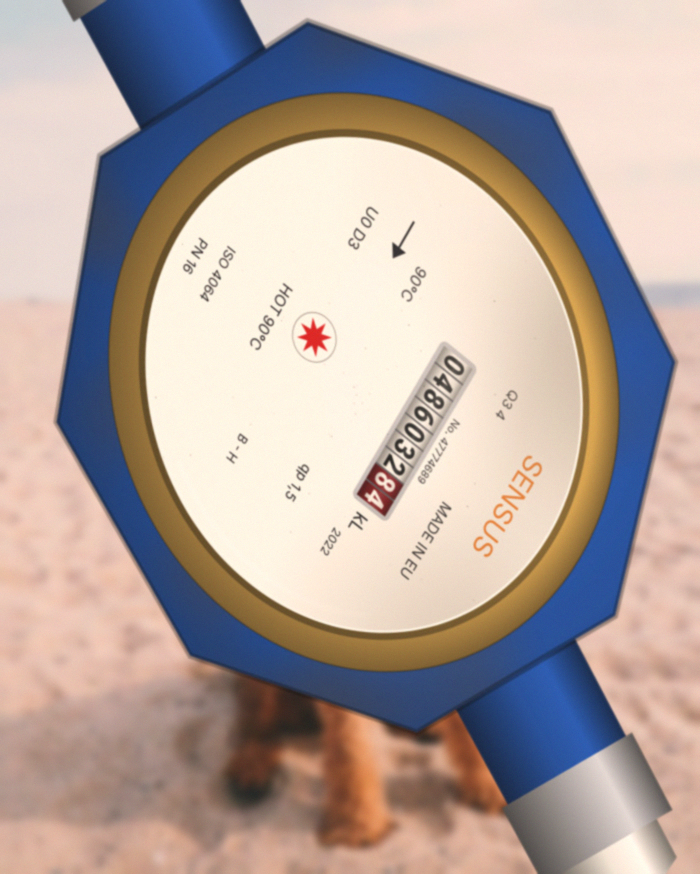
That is **486032.84** kL
